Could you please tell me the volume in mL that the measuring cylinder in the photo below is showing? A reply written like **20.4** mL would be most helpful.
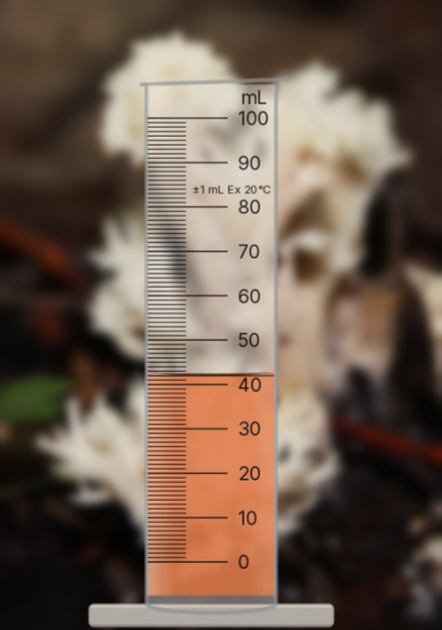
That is **42** mL
